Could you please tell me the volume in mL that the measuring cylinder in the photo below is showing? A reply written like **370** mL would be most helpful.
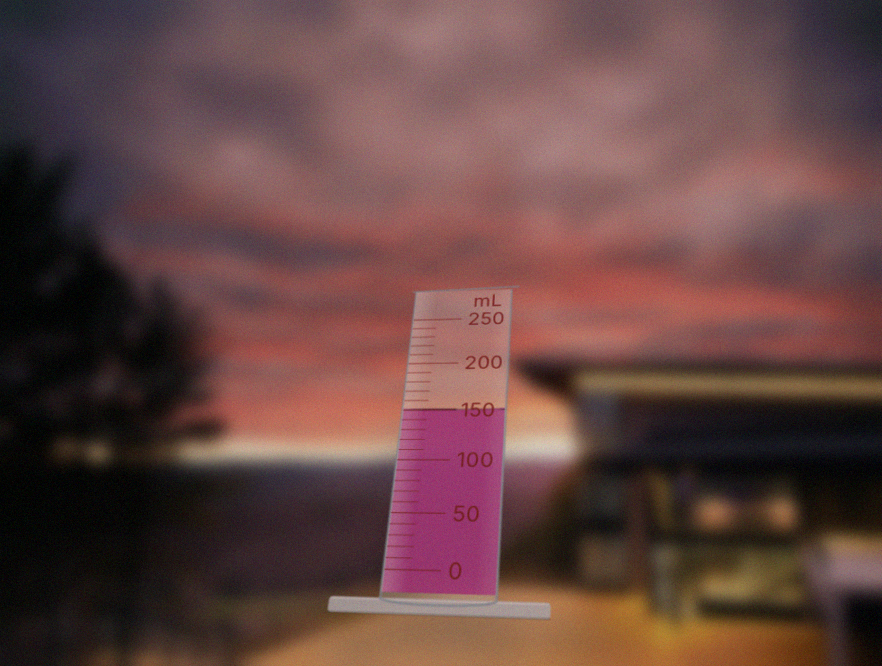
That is **150** mL
